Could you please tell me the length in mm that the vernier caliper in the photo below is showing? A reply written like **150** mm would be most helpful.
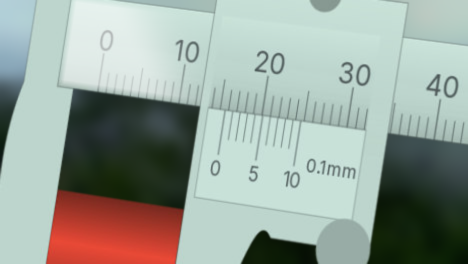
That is **15.6** mm
